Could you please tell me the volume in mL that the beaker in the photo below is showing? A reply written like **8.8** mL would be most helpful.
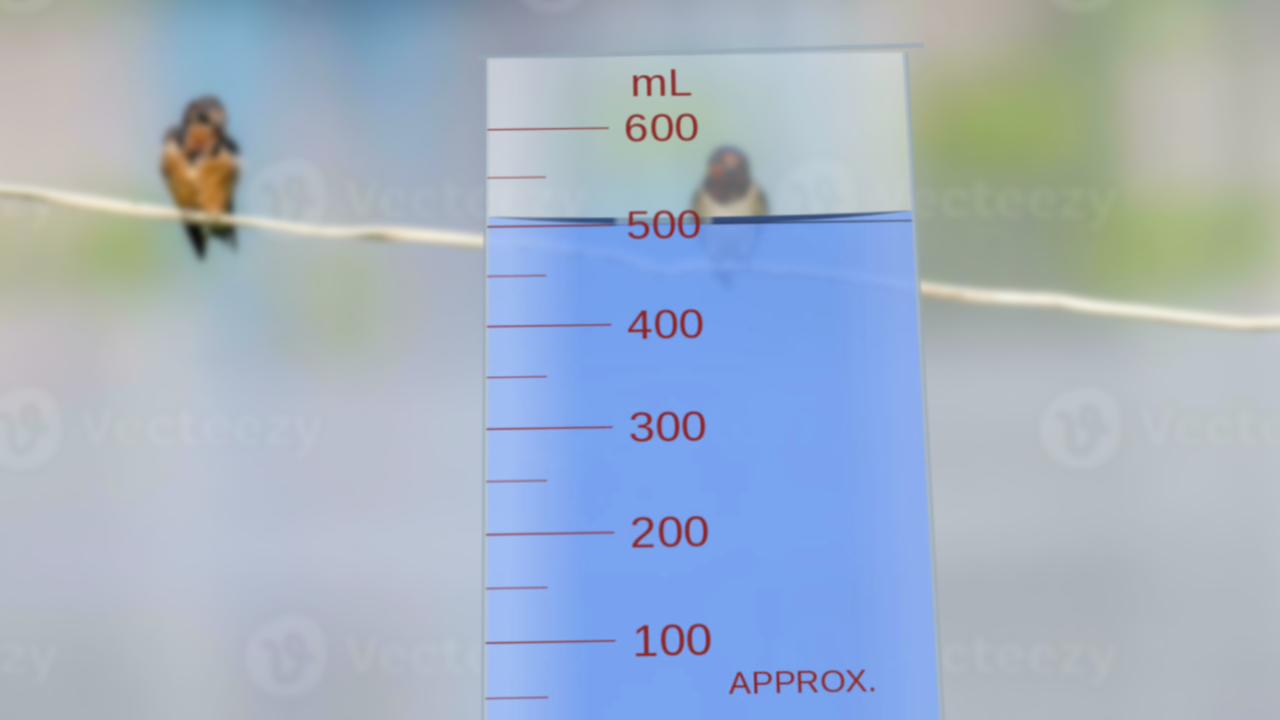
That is **500** mL
